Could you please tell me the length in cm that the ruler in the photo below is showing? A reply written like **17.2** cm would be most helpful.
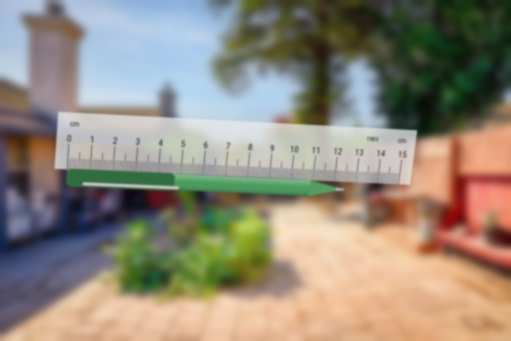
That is **12.5** cm
